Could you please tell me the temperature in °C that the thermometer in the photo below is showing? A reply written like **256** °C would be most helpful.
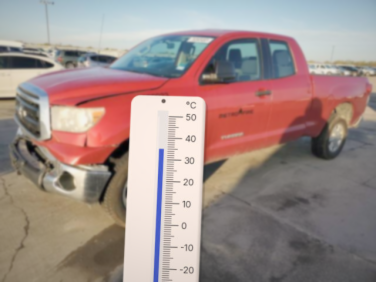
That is **35** °C
